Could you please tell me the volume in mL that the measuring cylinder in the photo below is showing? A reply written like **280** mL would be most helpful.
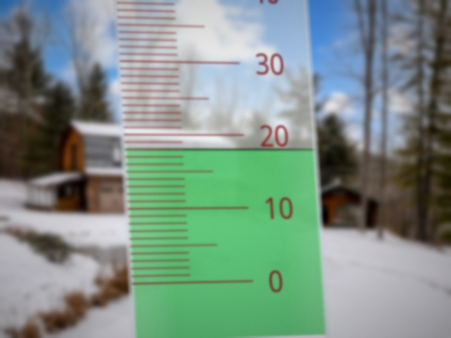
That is **18** mL
